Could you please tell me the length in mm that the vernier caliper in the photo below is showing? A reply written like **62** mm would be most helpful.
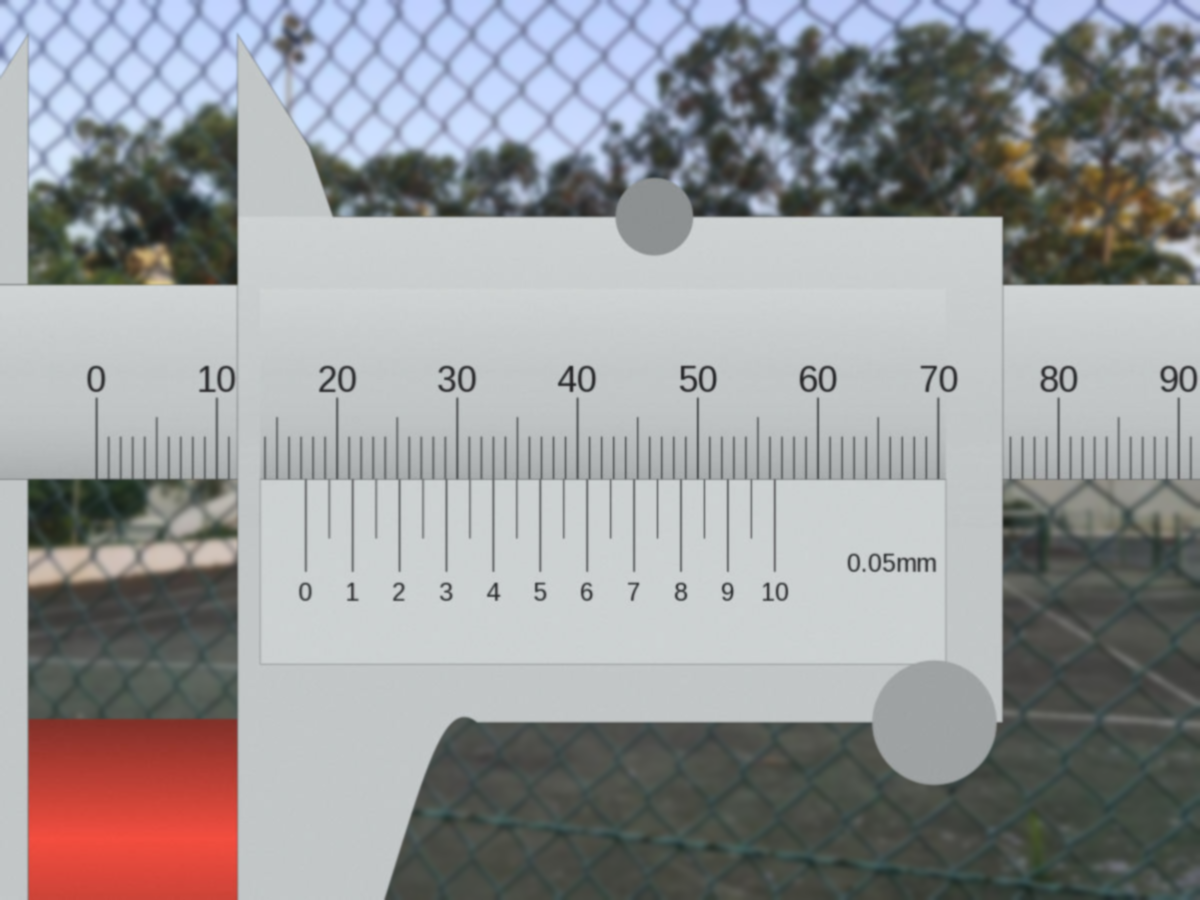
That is **17.4** mm
